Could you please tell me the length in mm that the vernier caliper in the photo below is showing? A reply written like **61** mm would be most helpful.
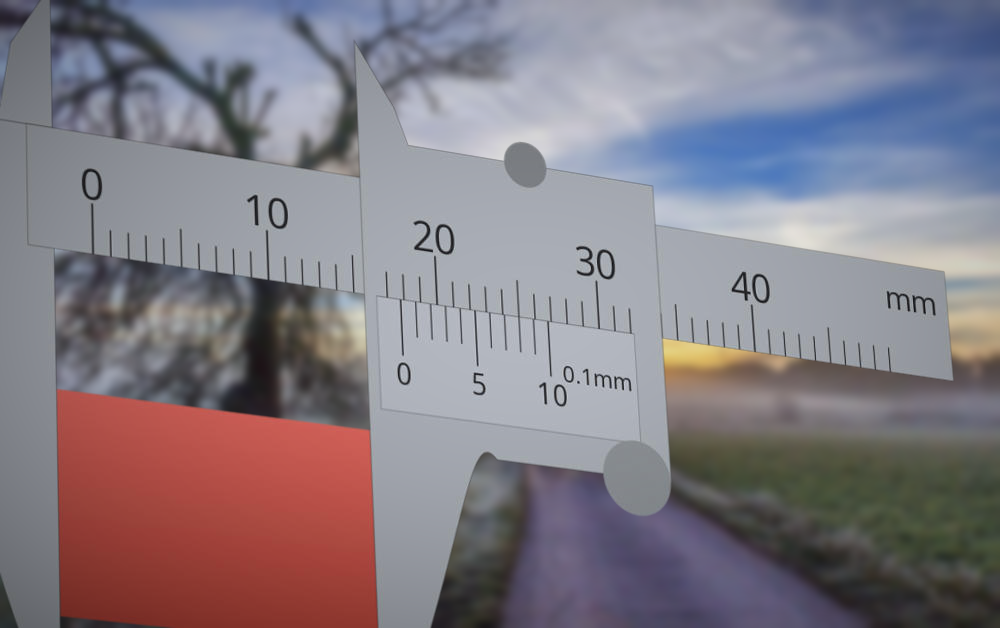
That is **17.8** mm
